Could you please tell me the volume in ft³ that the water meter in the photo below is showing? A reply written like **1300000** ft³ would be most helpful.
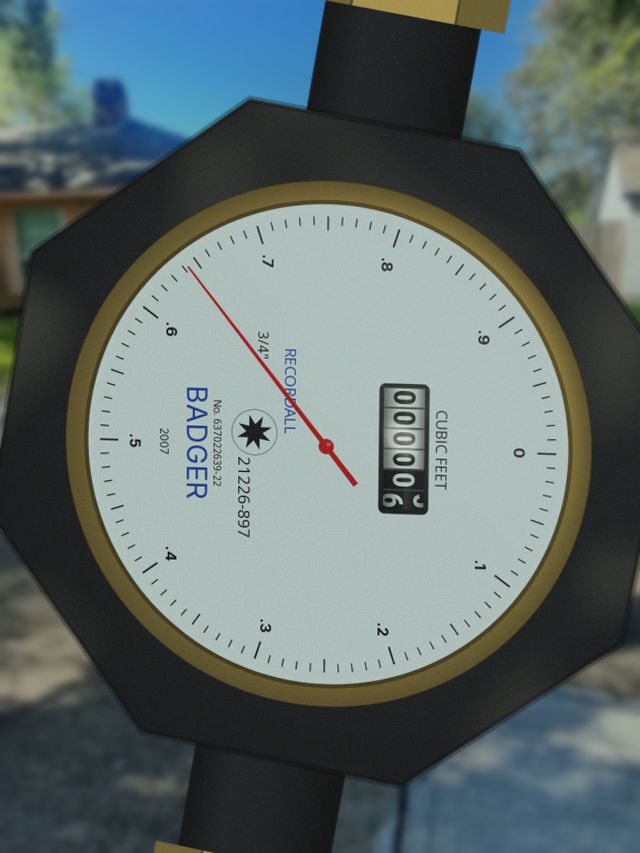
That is **5.64** ft³
